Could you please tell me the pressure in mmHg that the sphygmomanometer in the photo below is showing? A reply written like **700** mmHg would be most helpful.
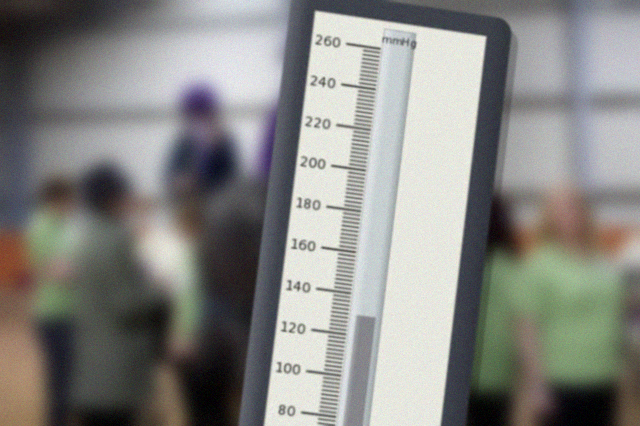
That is **130** mmHg
